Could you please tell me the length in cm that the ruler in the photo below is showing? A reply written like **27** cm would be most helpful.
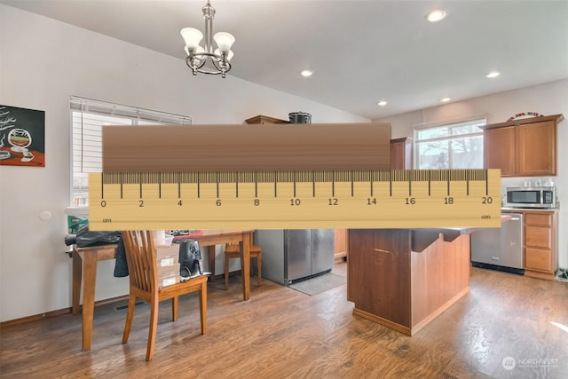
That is **15** cm
